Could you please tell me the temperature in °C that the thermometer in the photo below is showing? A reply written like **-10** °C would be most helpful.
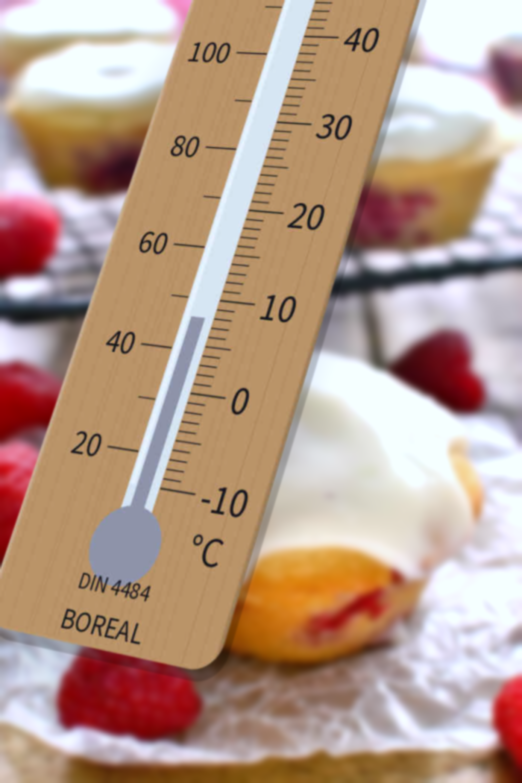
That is **8** °C
